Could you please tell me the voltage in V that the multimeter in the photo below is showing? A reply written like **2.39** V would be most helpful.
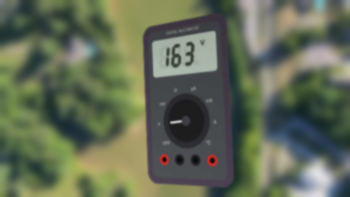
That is **163** V
